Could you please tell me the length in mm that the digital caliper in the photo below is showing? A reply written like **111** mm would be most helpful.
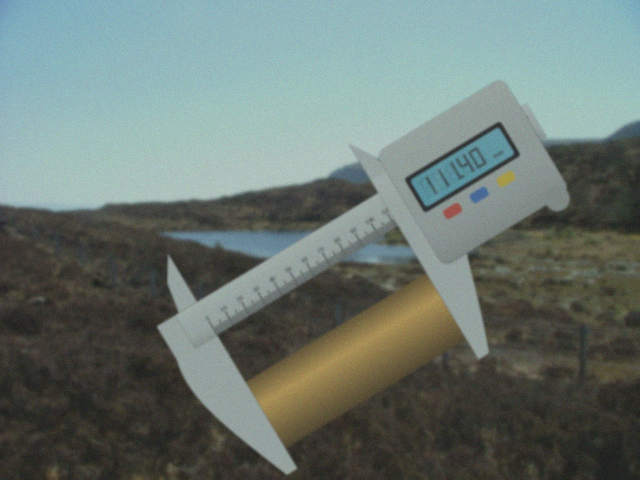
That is **111.40** mm
